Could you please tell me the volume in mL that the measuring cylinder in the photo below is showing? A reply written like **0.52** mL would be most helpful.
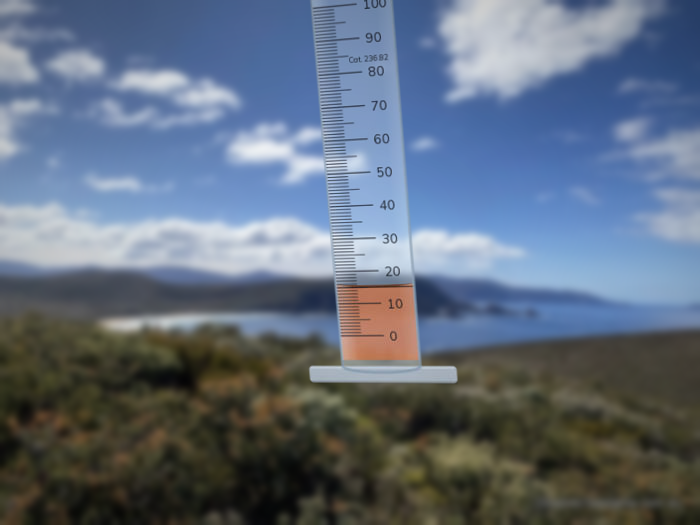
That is **15** mL
